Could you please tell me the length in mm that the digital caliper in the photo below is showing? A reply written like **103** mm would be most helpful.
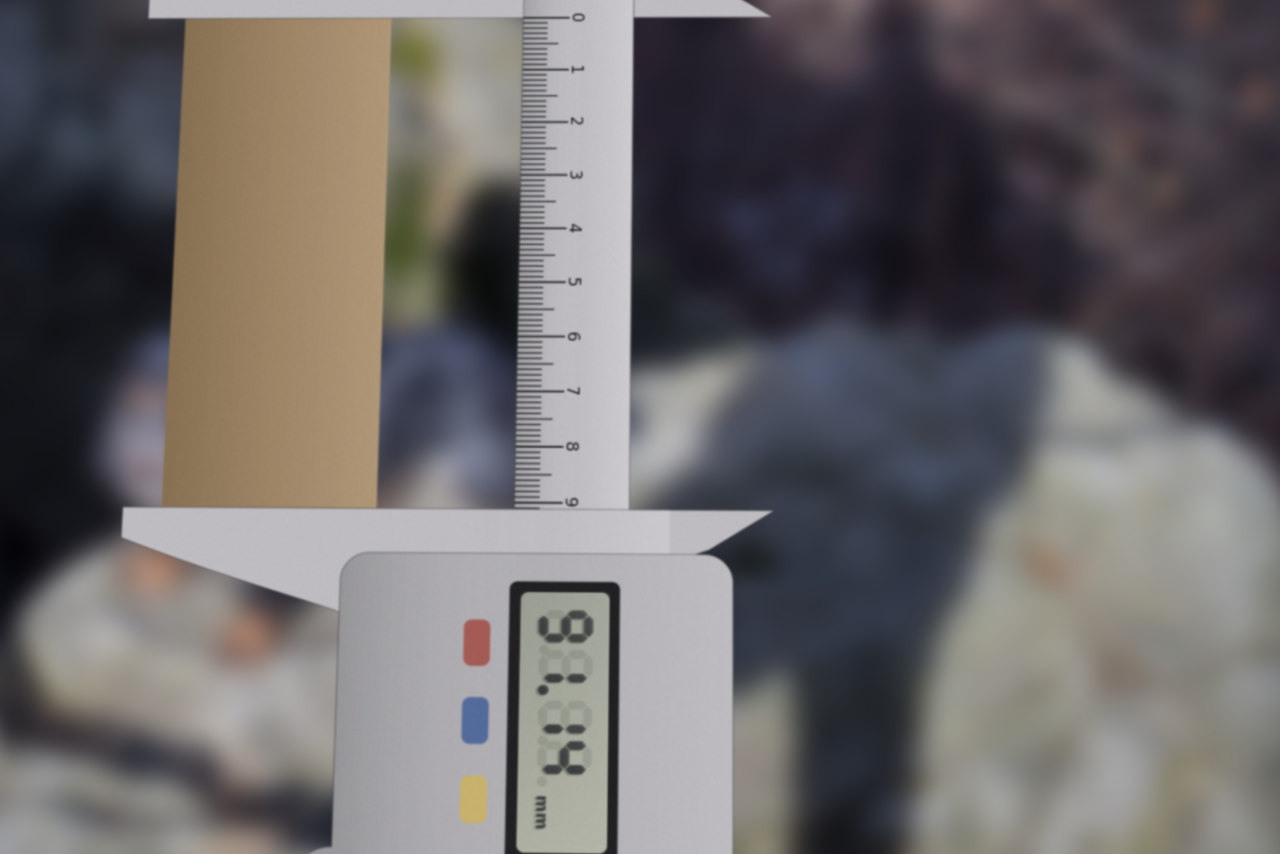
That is **91.14** mm
